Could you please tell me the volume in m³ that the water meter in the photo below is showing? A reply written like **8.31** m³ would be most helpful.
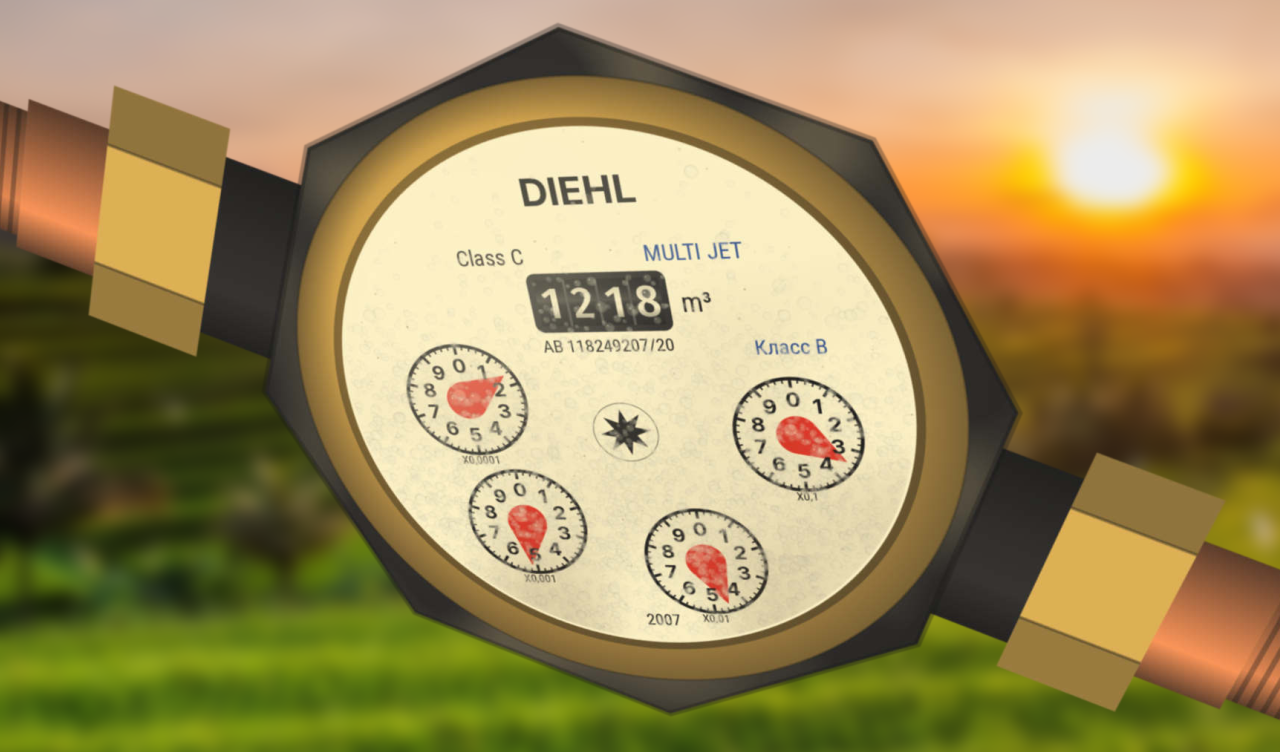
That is **1218.3451** m³
